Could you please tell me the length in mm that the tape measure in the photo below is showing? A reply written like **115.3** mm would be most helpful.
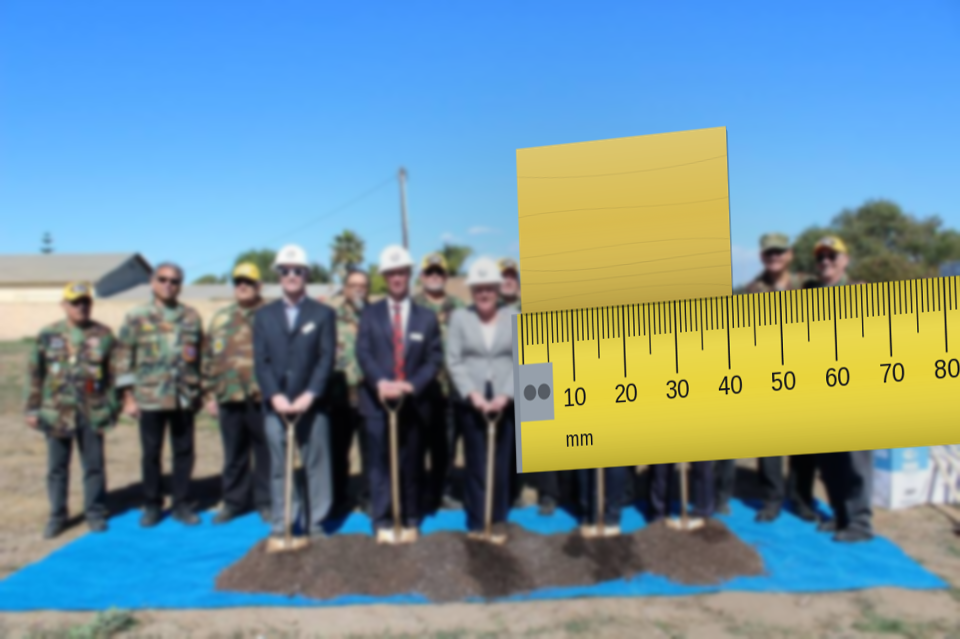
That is **41** mm
